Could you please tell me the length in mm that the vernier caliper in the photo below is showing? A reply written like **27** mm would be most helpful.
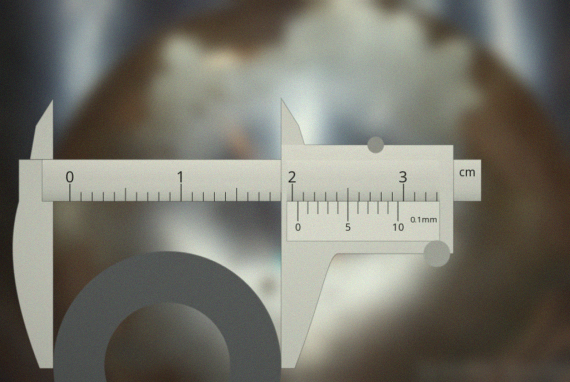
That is **20.5** mm
